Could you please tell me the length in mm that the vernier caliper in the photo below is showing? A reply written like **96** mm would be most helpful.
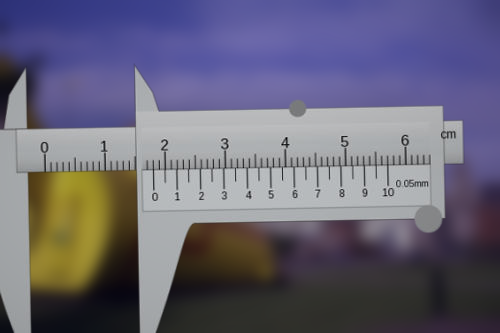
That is **18.0** mm
